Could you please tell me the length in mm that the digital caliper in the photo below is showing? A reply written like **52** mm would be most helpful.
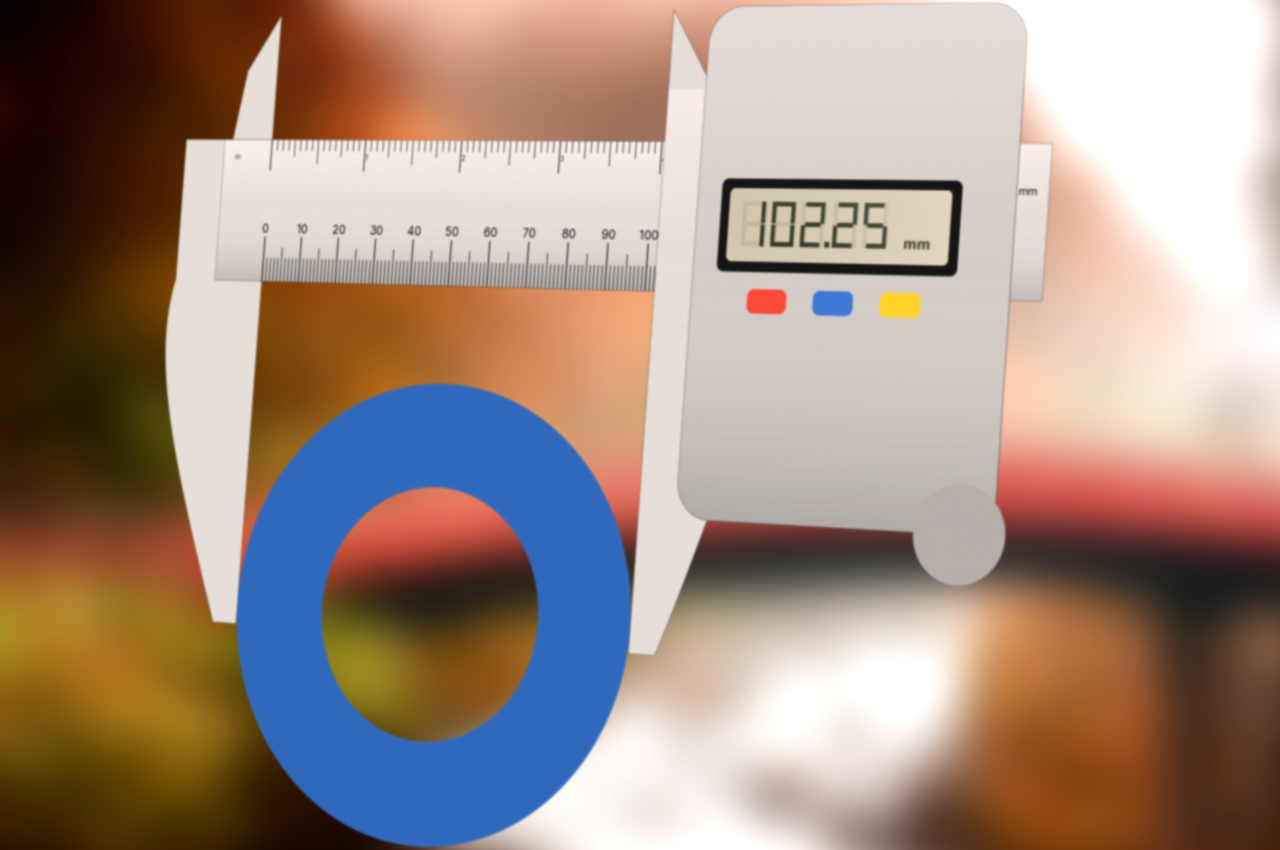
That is **102.25** mm
